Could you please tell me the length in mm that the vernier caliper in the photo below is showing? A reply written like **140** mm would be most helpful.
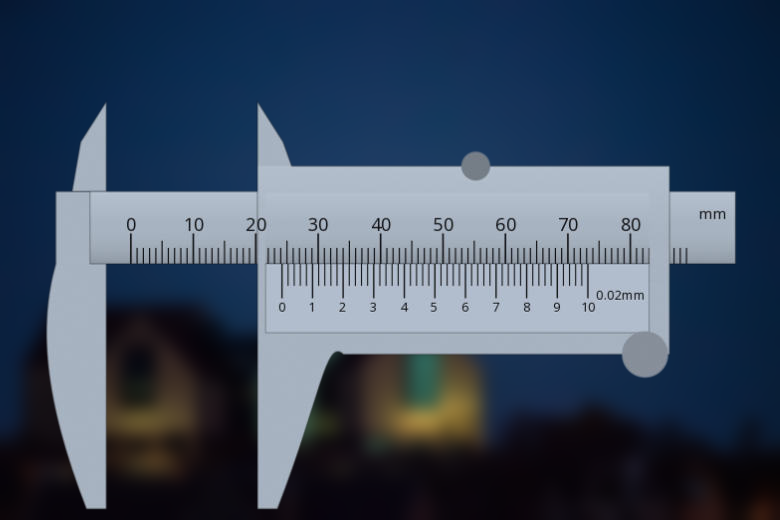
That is **24.2** mm
